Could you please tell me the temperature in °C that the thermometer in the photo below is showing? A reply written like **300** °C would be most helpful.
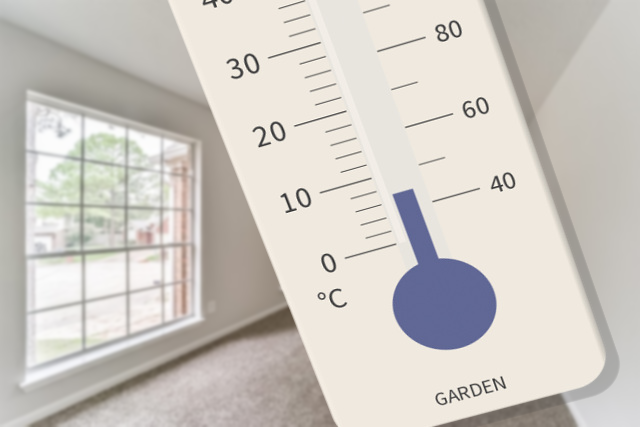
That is **7** °C
